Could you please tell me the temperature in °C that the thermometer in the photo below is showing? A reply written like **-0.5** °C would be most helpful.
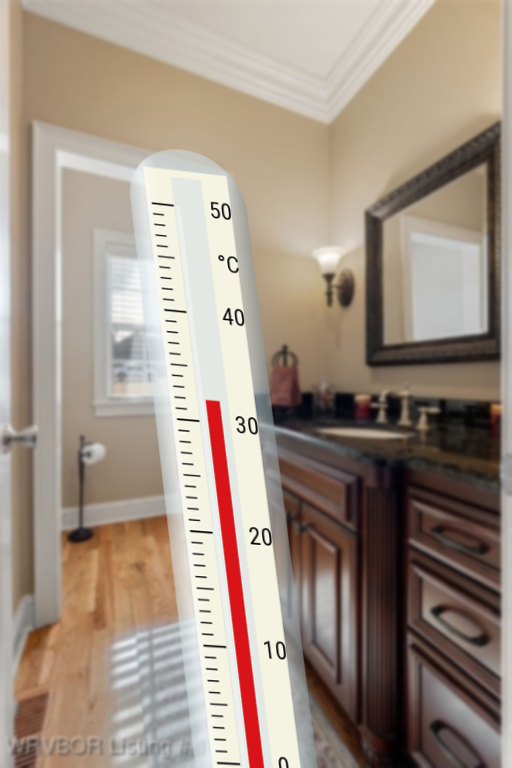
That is **32** °C
